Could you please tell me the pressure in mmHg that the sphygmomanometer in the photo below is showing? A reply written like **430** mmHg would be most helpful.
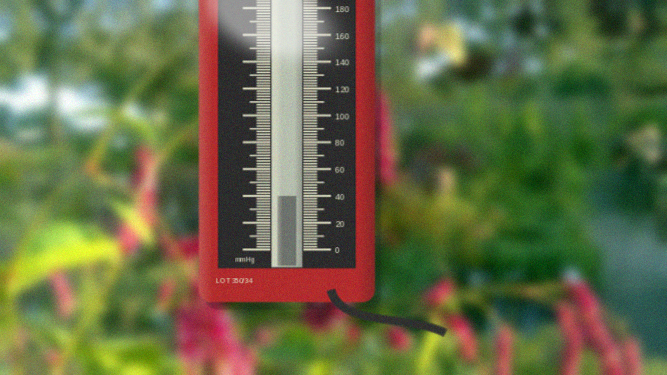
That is **40** mmHg
